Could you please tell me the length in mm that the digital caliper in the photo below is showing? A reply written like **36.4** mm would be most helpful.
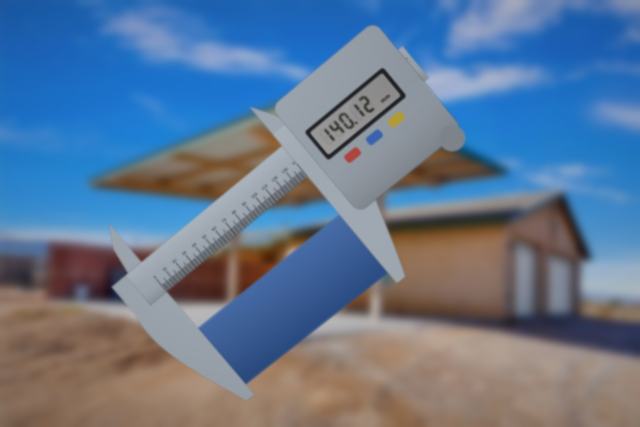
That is **140.12** mm
